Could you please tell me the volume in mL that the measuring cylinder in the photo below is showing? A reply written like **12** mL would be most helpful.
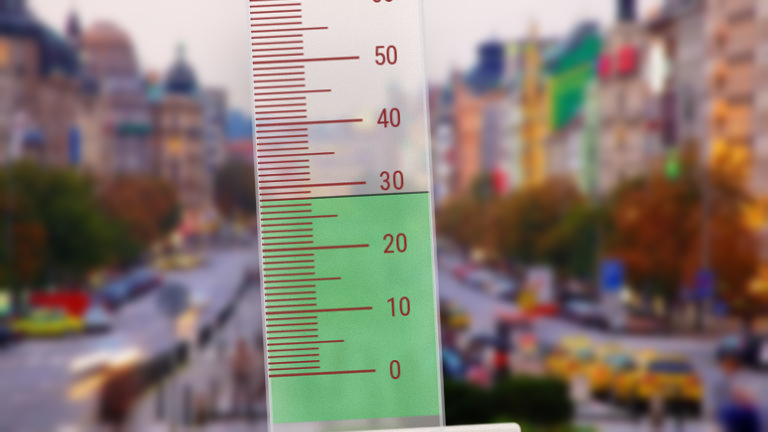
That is **28** mL
